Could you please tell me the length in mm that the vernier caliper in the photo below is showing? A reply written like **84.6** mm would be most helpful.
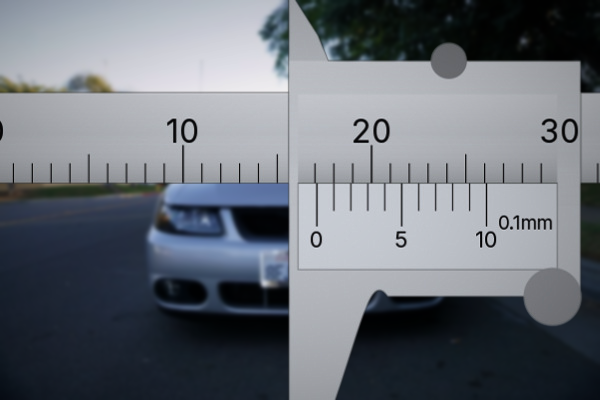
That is **17.1** mm
